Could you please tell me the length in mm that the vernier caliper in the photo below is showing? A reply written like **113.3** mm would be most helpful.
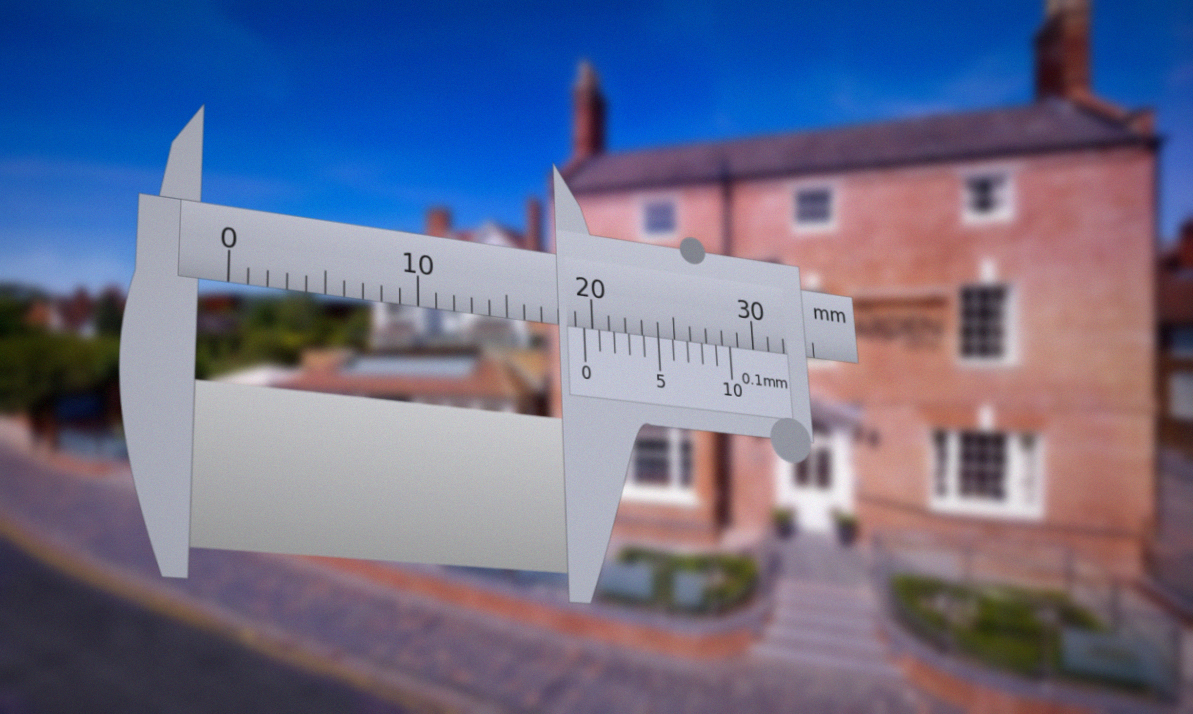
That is **19.5** mm
